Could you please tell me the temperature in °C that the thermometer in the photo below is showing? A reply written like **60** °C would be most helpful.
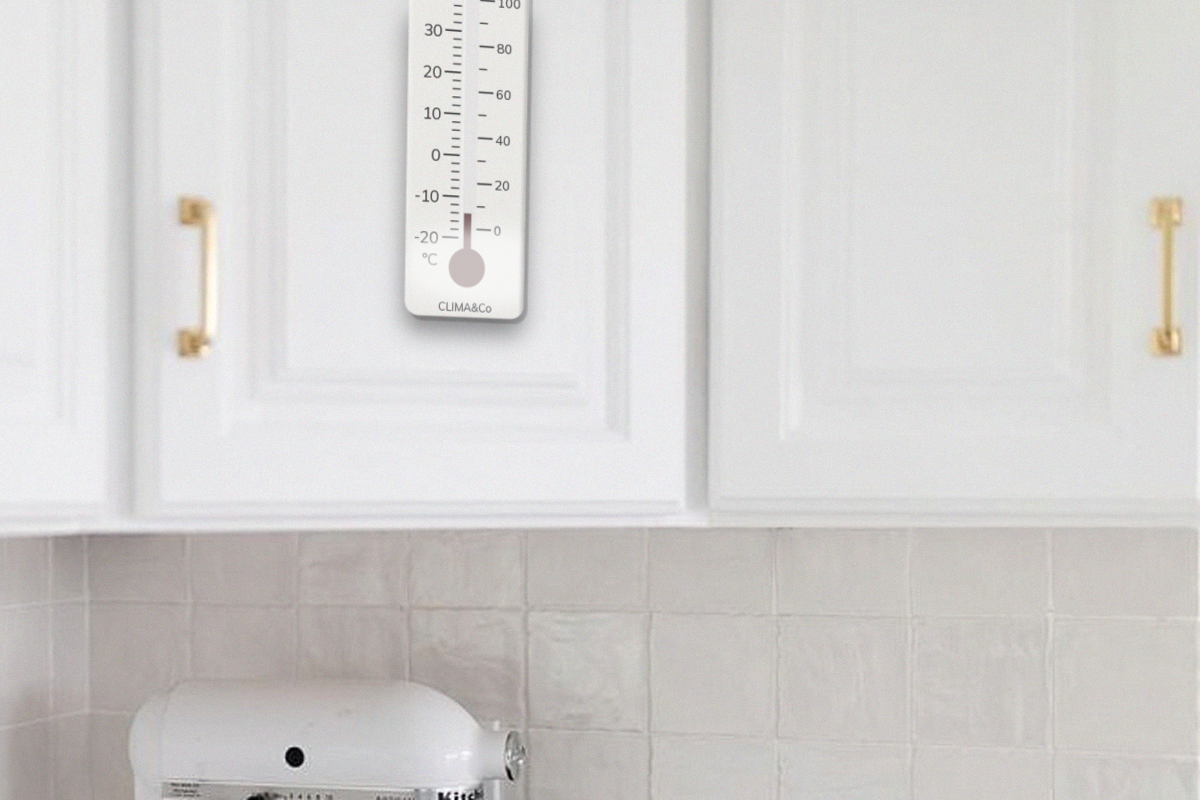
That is **-14** °C
